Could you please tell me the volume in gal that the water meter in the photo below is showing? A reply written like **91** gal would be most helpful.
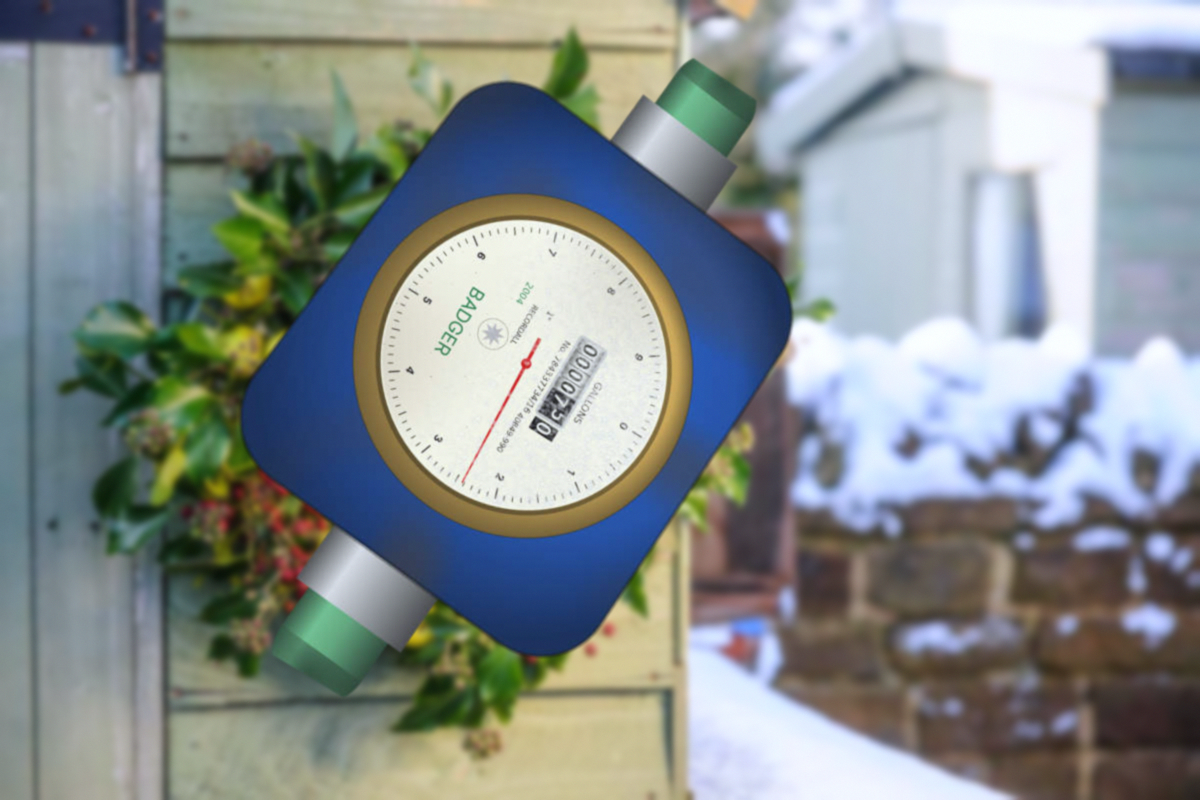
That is **752.4** gal
